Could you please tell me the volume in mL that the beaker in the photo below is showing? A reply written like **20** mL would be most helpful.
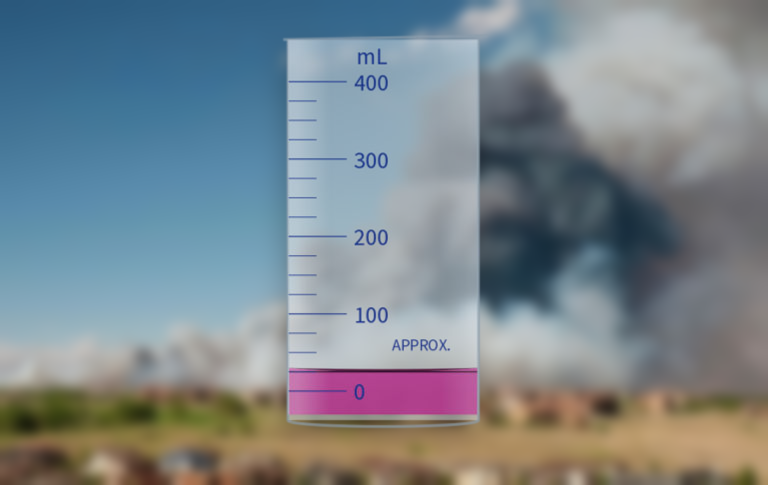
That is **25** mL
